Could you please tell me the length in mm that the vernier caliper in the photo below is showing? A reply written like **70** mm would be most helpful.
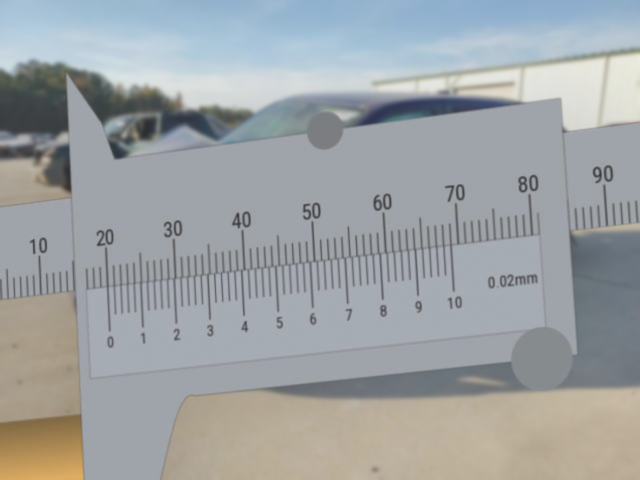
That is **20.0** mm
